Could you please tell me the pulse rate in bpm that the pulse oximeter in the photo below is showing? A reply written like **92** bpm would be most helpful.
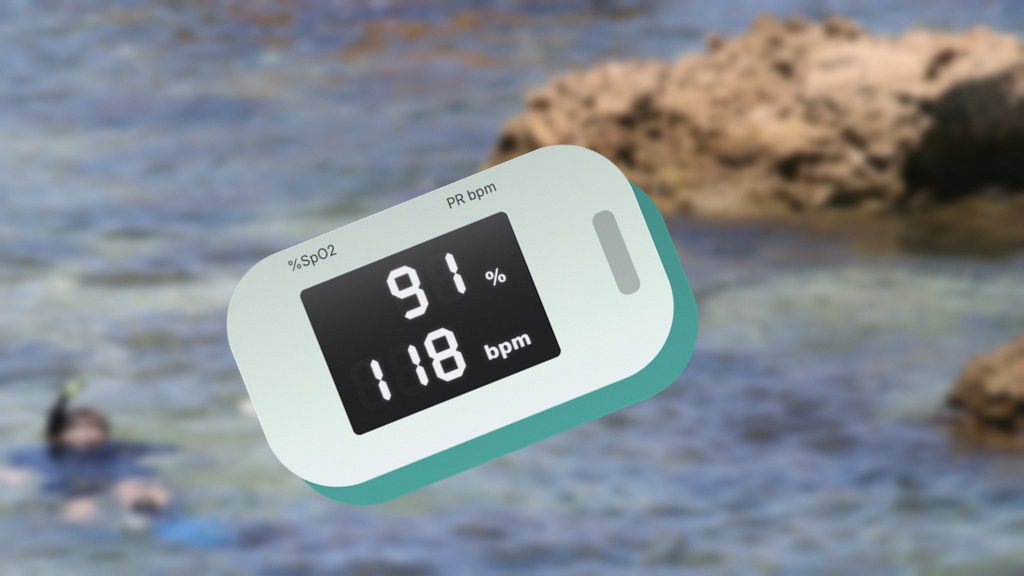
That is **118** bpm
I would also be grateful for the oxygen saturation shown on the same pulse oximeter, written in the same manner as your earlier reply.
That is **91** %
